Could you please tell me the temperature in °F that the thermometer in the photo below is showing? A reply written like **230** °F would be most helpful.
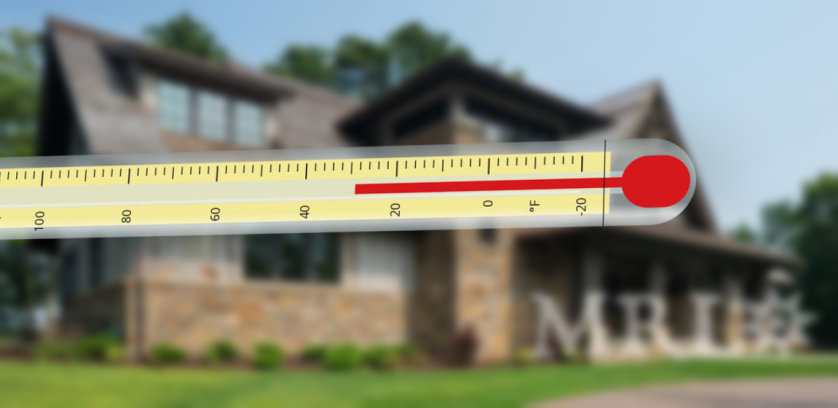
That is **29** °F
